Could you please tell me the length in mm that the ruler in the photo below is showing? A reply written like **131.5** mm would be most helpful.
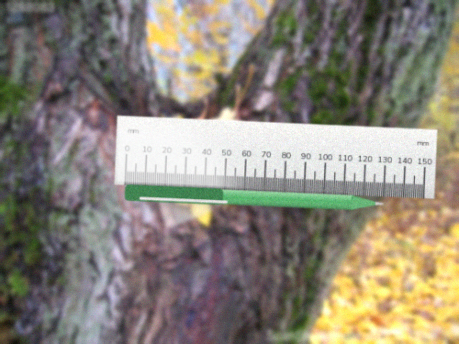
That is **130** mm
